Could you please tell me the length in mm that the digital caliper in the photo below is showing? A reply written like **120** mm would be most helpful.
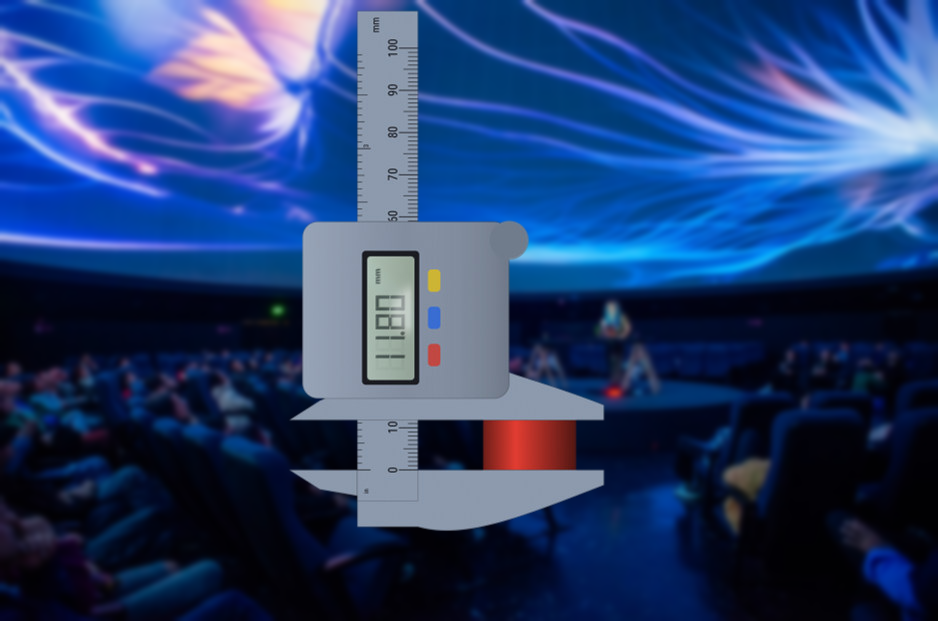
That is **11.80** mm
